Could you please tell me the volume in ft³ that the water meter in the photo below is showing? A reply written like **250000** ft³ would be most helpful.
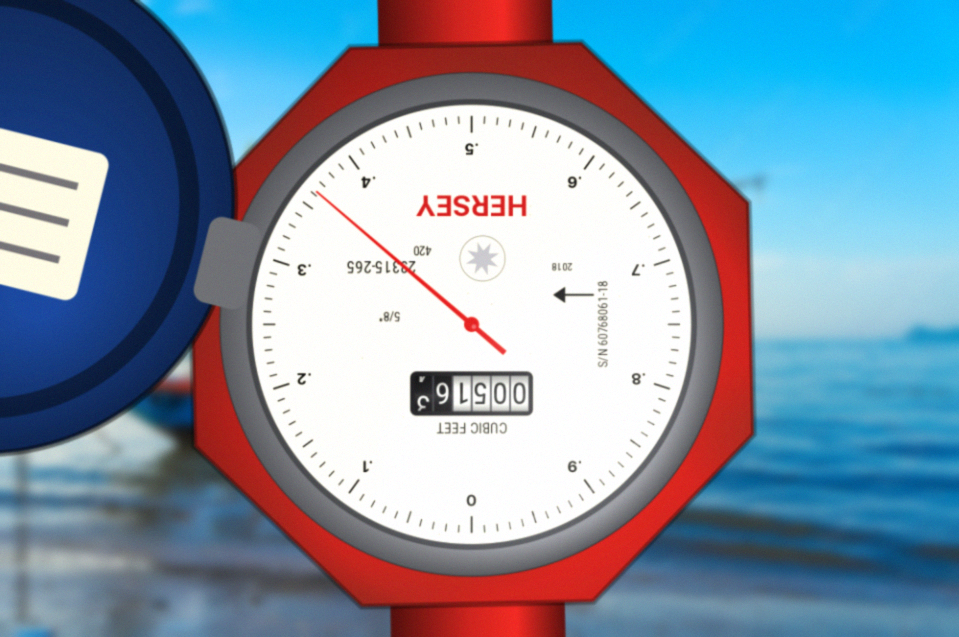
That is **5163.36** ft³
